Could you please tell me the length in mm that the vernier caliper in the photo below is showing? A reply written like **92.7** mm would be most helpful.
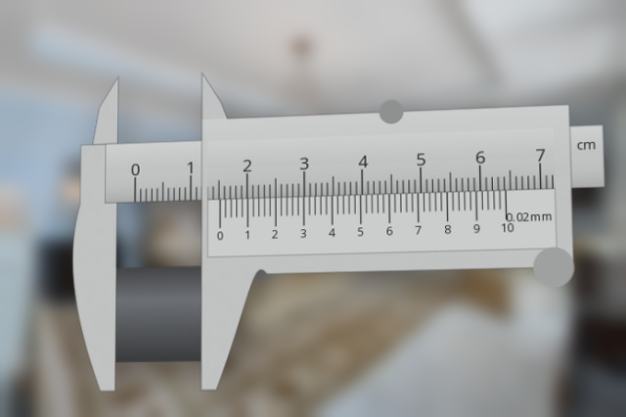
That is **15.2** mm
